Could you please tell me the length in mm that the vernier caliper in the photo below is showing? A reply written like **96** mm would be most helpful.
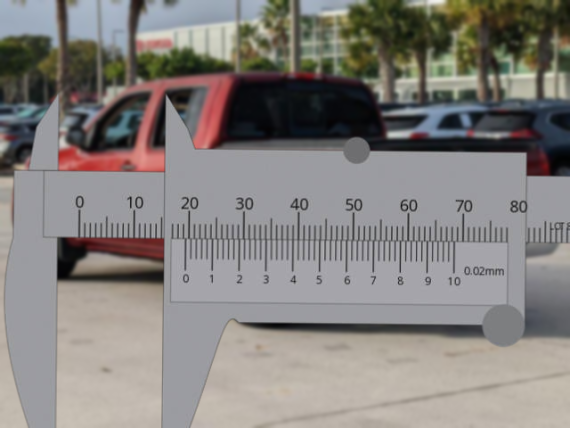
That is **19.4** mm
